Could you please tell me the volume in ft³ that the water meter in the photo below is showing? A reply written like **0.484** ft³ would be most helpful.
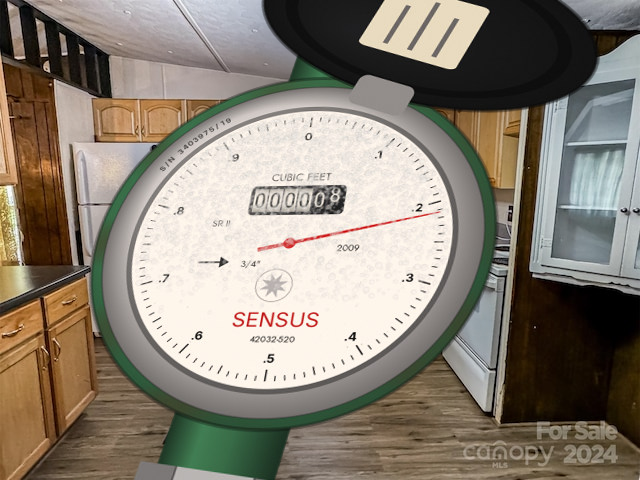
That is **8.21** ft³
